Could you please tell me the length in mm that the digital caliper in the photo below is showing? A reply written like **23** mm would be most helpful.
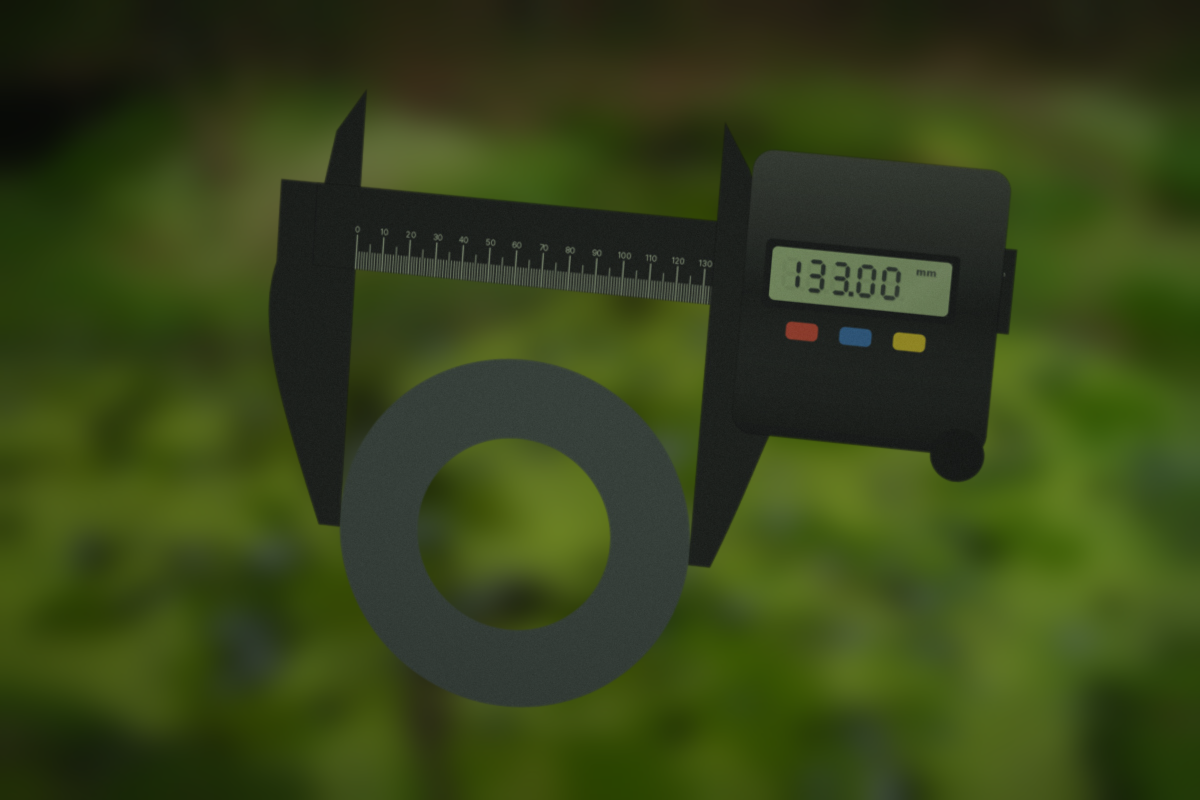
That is **133.00** mm
